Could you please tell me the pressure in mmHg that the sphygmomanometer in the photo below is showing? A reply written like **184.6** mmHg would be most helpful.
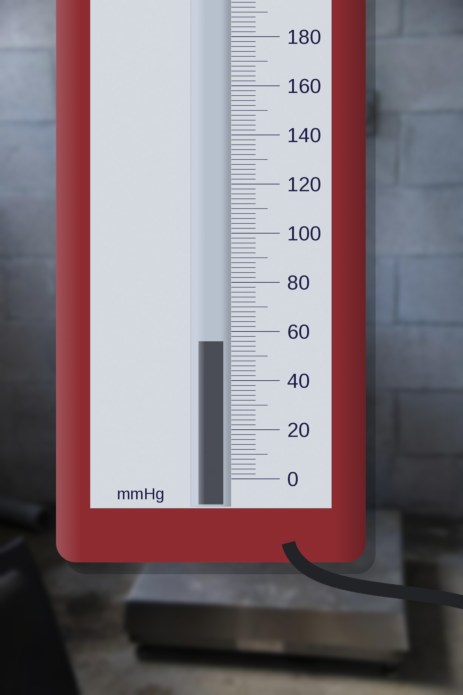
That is **56** mmHg
